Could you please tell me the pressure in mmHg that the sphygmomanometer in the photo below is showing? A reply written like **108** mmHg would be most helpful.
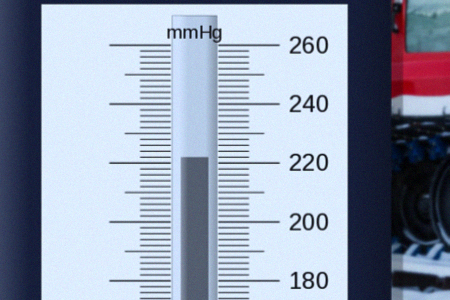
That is **222** mmHg
